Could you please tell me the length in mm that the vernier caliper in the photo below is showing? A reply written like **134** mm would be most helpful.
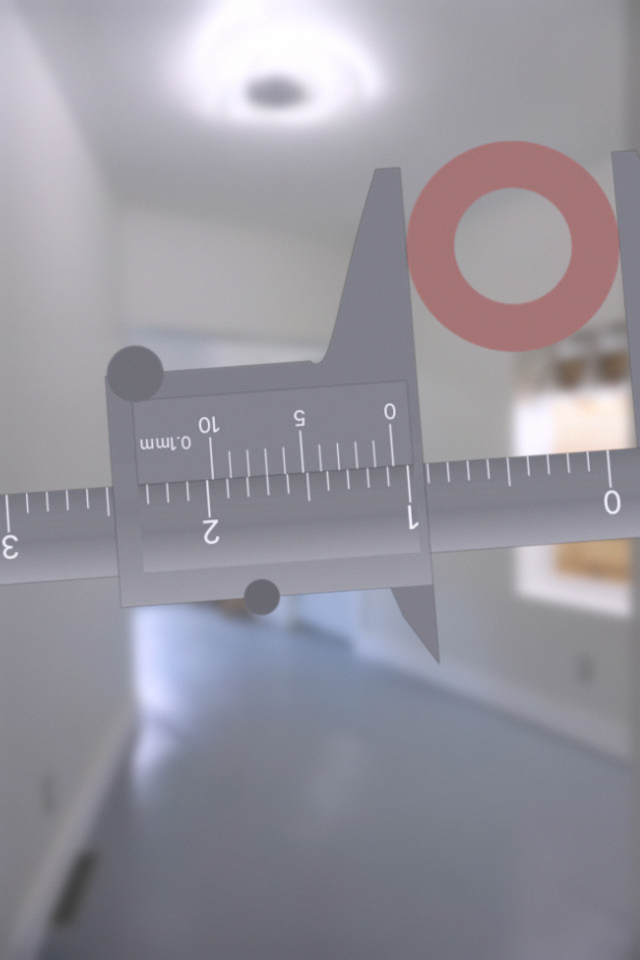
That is **10.7** mm
